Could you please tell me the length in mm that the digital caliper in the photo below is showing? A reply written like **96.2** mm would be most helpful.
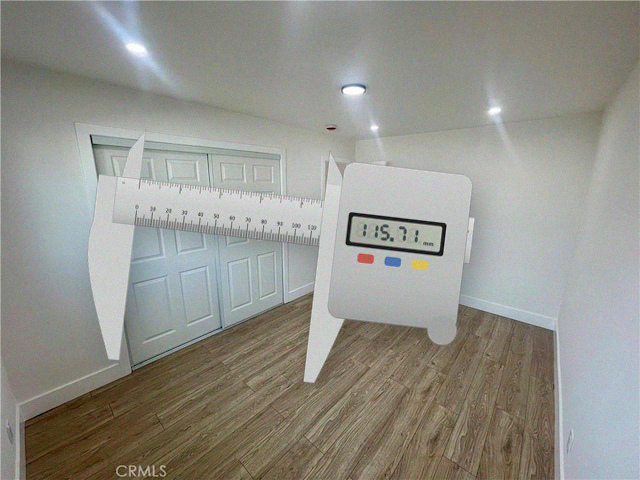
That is **115.71** mm
